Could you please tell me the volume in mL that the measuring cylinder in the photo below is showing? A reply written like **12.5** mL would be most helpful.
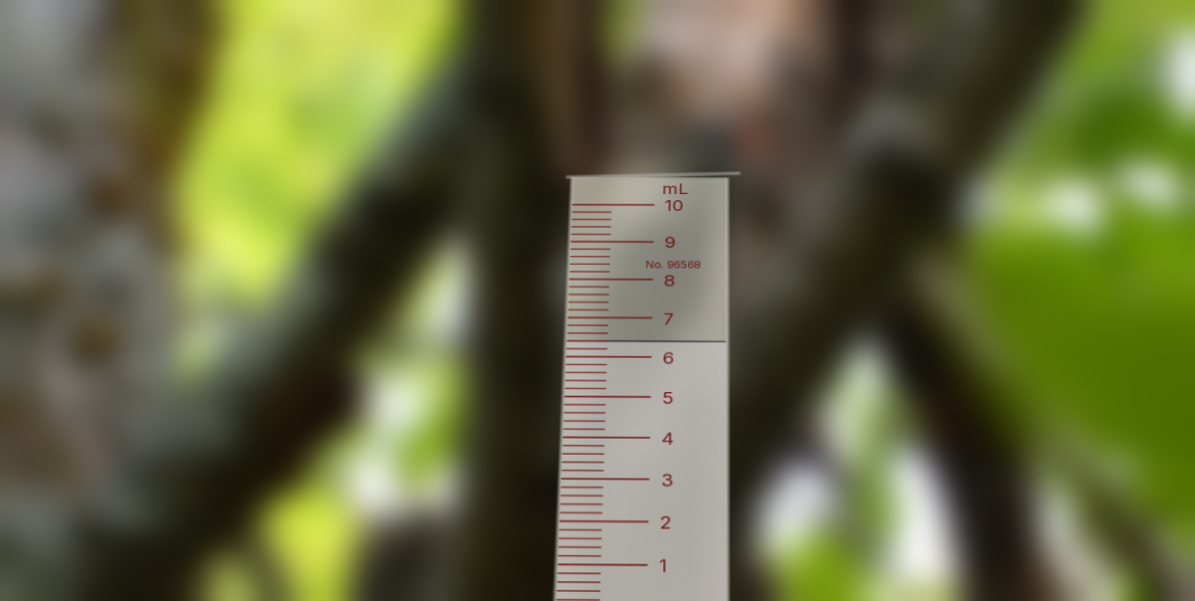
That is **6.4** mL
